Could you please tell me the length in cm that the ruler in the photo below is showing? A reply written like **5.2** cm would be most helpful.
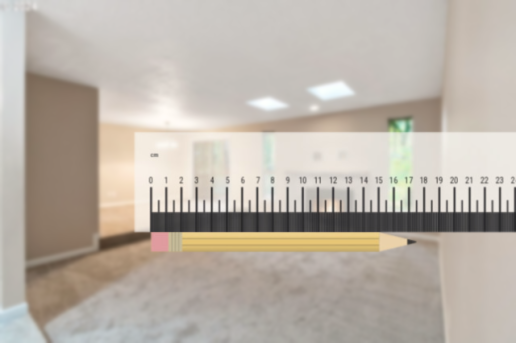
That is **17.5** cm
